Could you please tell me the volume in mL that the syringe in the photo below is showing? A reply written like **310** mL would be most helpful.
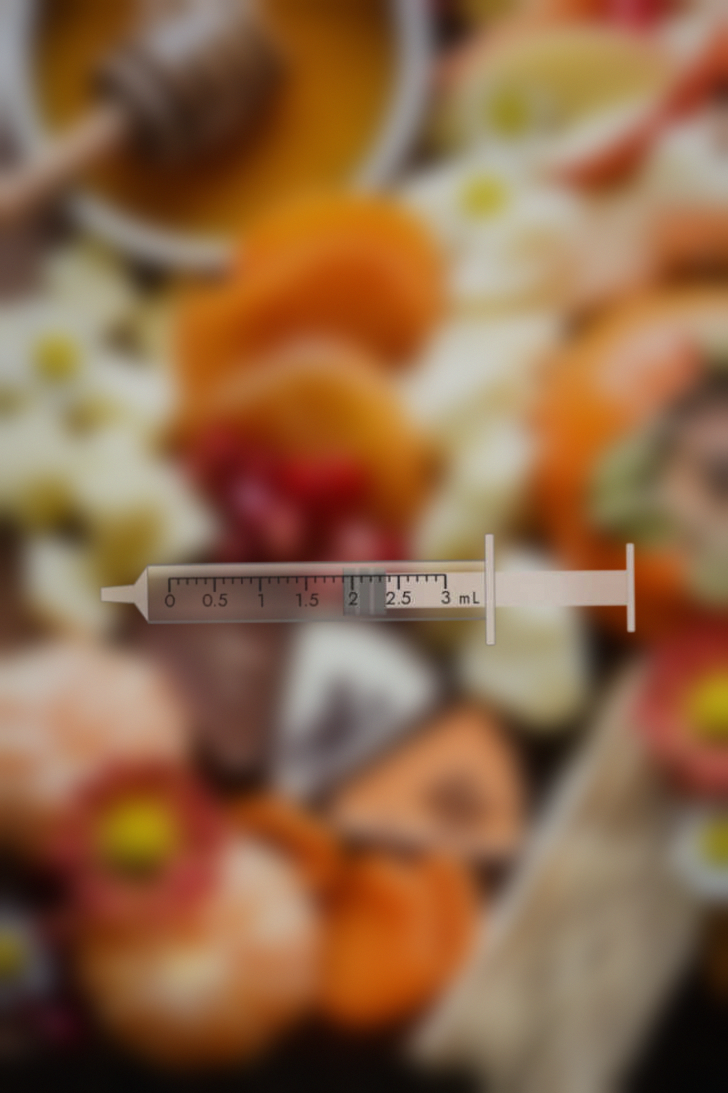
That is **1.9** mL
